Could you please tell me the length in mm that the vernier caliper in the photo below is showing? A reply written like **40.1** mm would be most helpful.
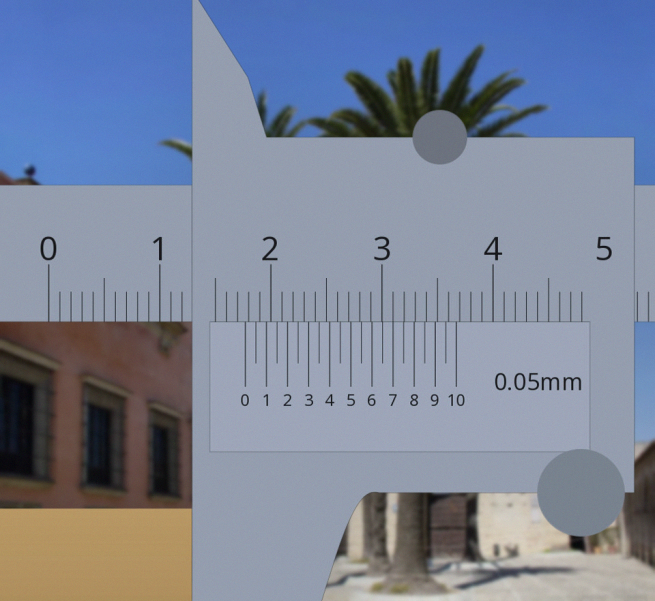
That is **17.7** mm
